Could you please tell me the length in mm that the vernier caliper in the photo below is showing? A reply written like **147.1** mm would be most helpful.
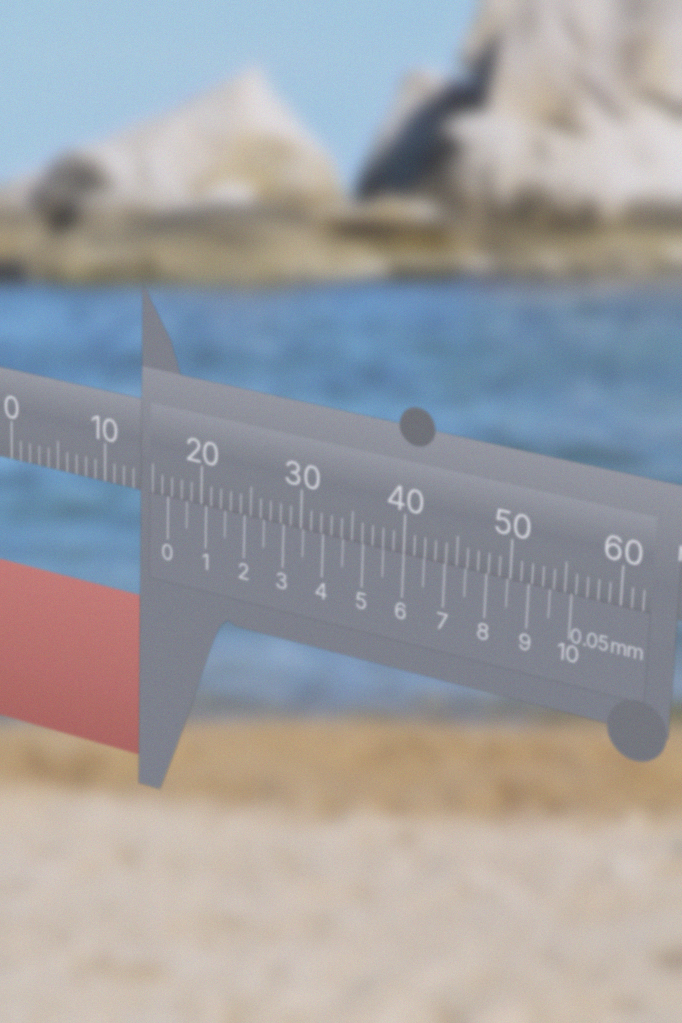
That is **16.6** mm
